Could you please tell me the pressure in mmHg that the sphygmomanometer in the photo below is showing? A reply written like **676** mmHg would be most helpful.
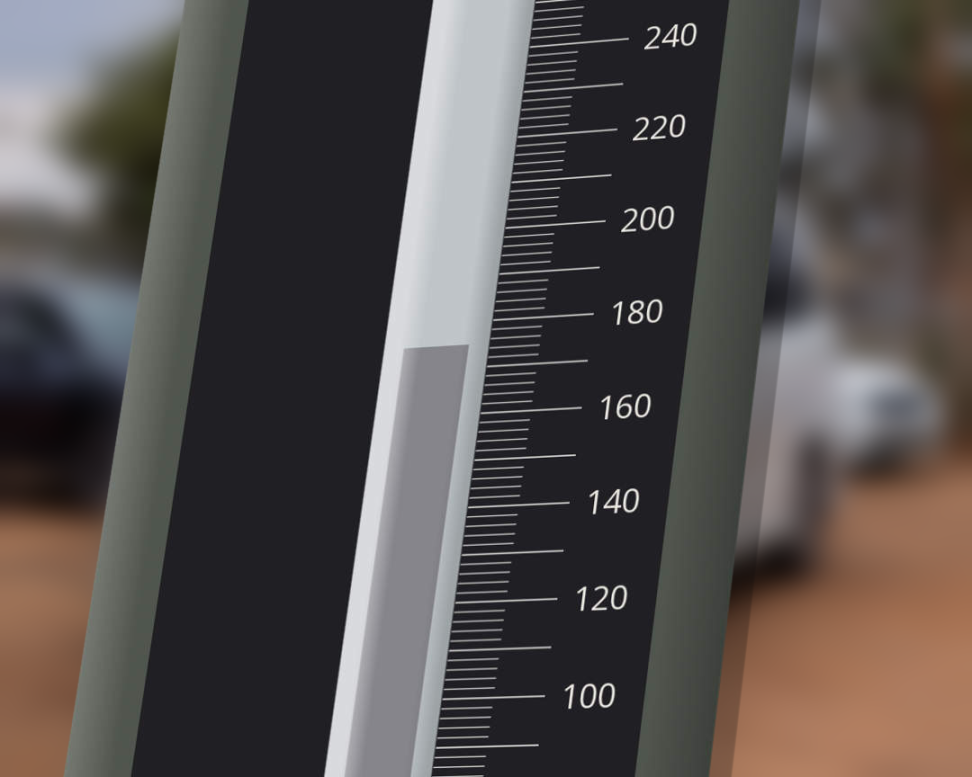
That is **175** mmHg
